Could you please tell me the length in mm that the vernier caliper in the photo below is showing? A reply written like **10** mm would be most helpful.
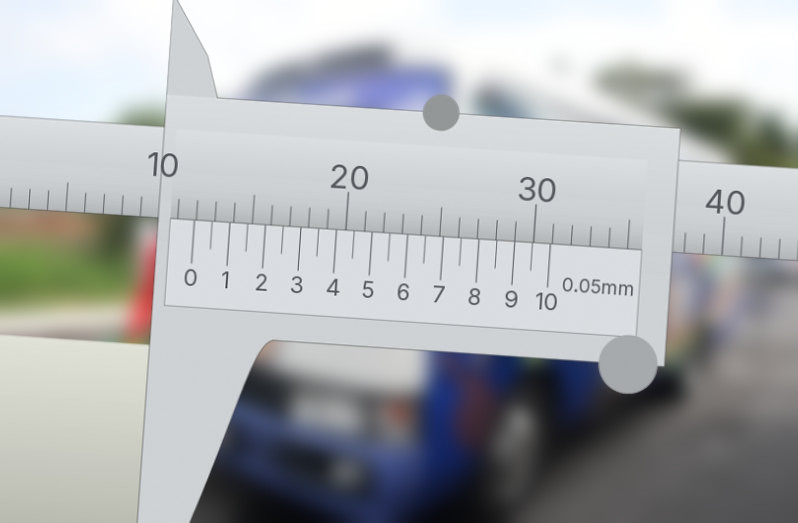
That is **11.9** mm
